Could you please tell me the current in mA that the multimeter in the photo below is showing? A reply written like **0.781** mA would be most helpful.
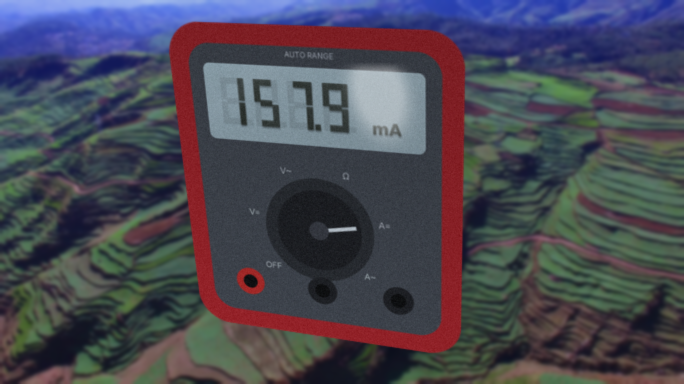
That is **157.9** mA
